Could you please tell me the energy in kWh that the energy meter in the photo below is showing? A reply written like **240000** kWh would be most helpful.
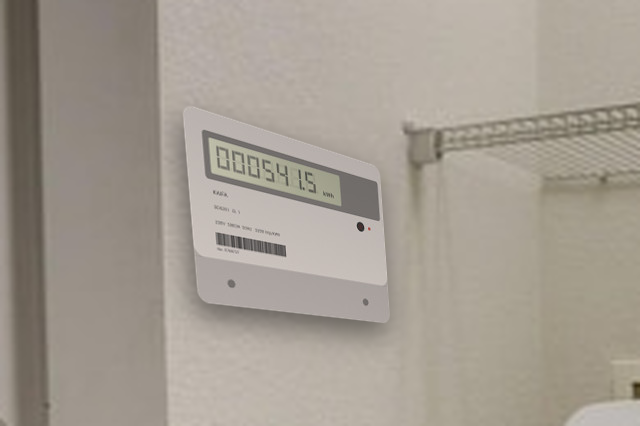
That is **541.5** kWh
